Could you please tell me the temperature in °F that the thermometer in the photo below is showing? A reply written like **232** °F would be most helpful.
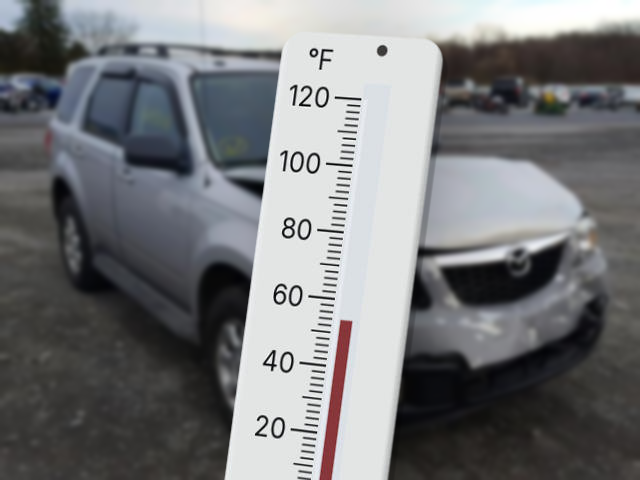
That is **54** °F
